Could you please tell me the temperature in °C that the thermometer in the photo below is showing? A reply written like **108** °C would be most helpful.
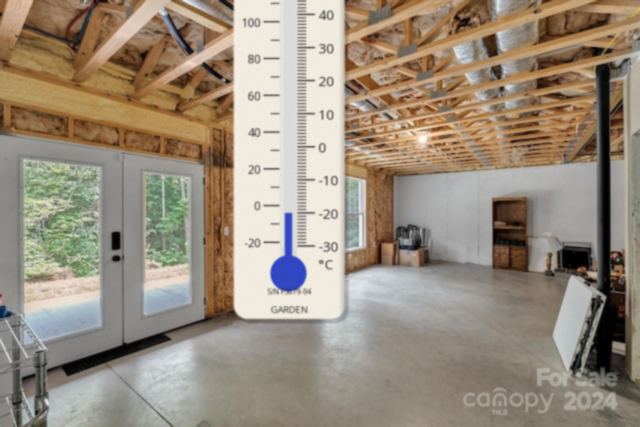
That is **-20** °C
